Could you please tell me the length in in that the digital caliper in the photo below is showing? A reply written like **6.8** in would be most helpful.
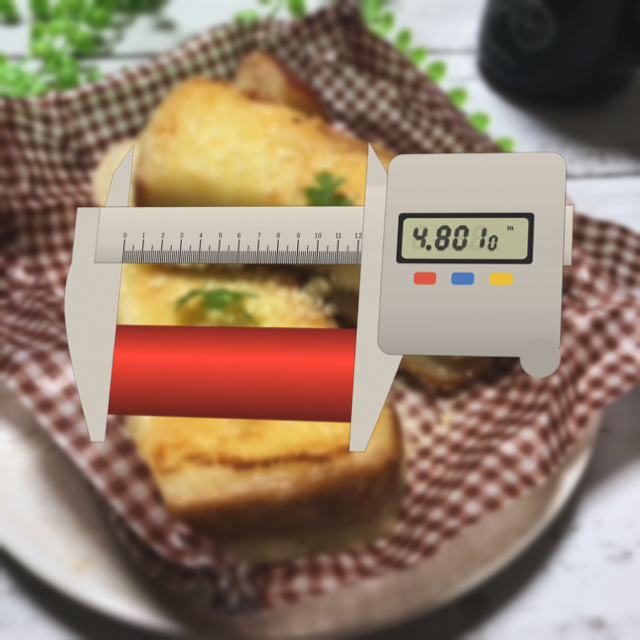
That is **4.8010** in
